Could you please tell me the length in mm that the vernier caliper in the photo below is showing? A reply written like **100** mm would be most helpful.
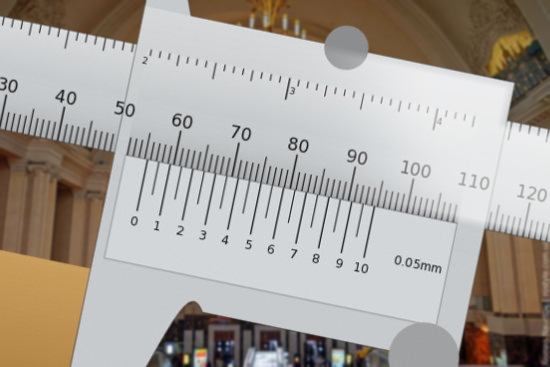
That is **55.5** mm
